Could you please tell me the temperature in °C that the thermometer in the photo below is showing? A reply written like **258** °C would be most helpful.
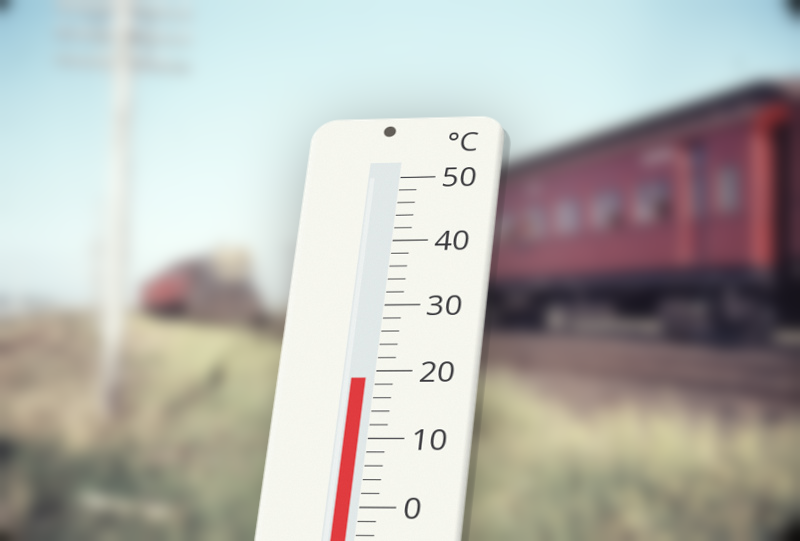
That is **19** °C
